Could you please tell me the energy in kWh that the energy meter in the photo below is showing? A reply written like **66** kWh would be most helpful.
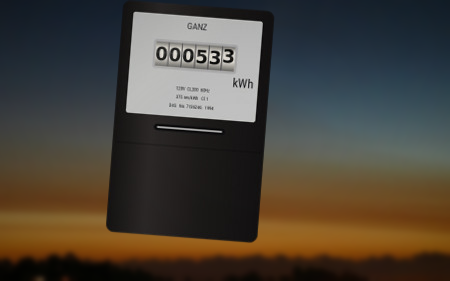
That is **533** kWh
